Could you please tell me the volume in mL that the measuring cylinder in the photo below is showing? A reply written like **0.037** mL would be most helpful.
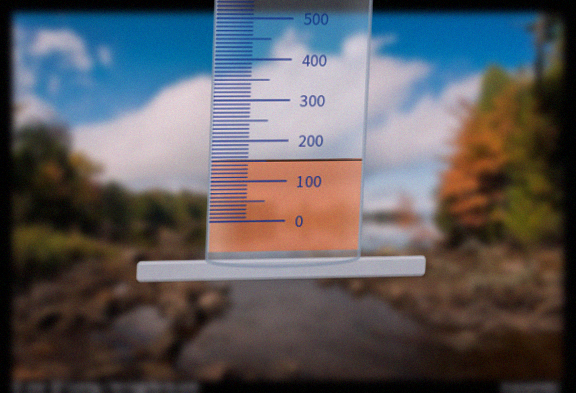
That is **150** mL
